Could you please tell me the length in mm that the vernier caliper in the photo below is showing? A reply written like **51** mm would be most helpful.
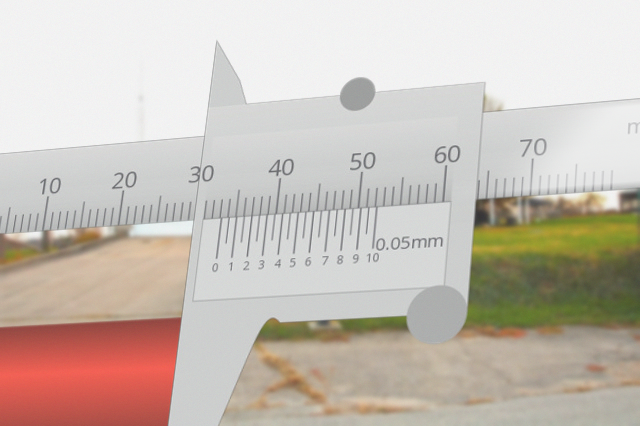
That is **33.2** mm
